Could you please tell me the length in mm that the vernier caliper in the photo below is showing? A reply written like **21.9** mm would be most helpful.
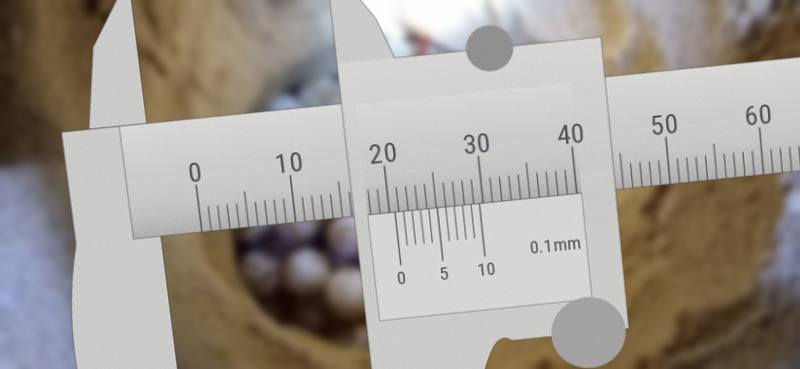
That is **20.6** mm
